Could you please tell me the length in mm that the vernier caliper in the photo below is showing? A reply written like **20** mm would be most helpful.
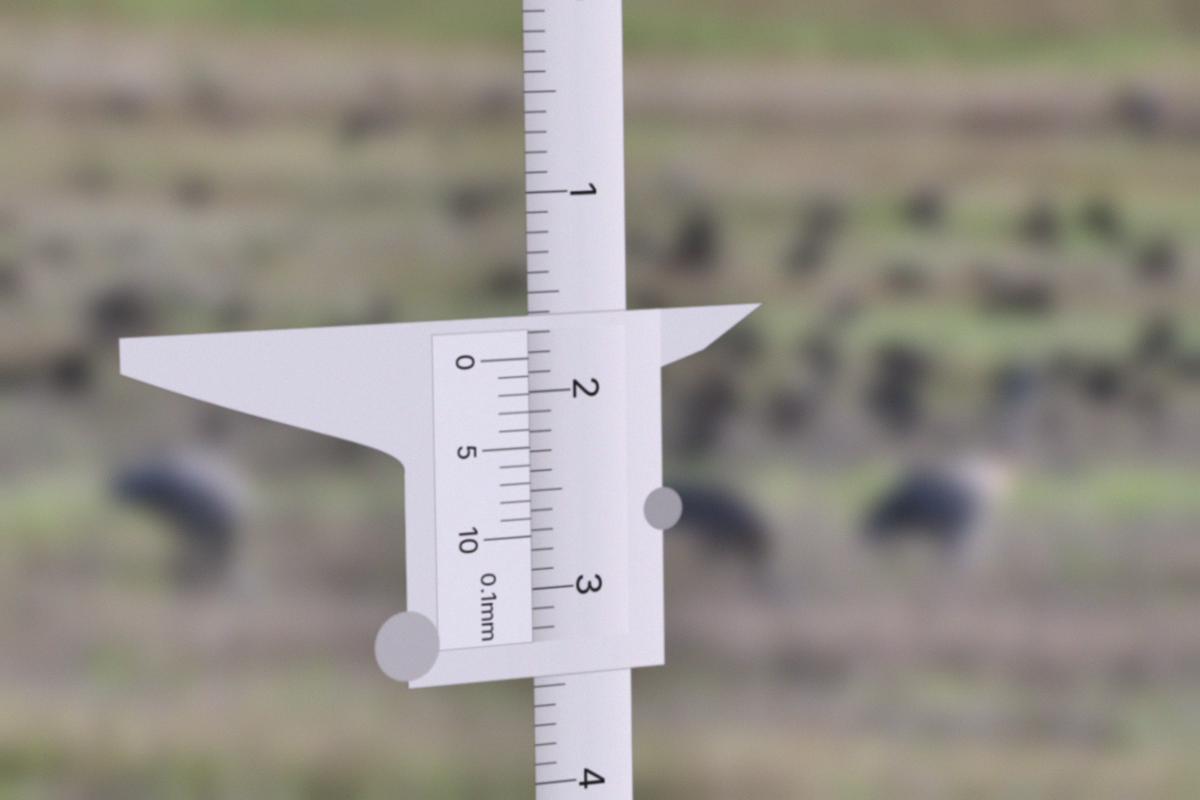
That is **18.3** mm
